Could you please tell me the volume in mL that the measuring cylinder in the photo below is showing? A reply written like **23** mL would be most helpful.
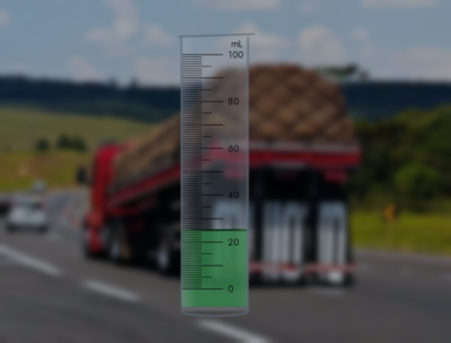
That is **25** mL
